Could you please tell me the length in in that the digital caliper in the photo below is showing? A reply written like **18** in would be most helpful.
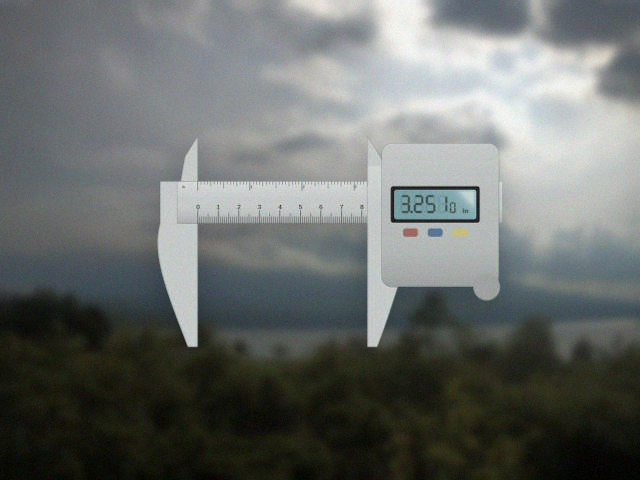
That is **3.2510** in
